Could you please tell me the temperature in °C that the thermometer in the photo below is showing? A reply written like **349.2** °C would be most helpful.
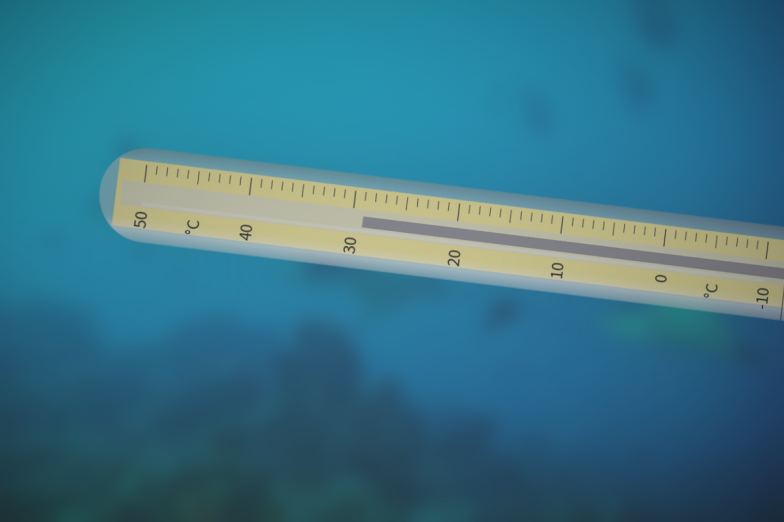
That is **29** °C
